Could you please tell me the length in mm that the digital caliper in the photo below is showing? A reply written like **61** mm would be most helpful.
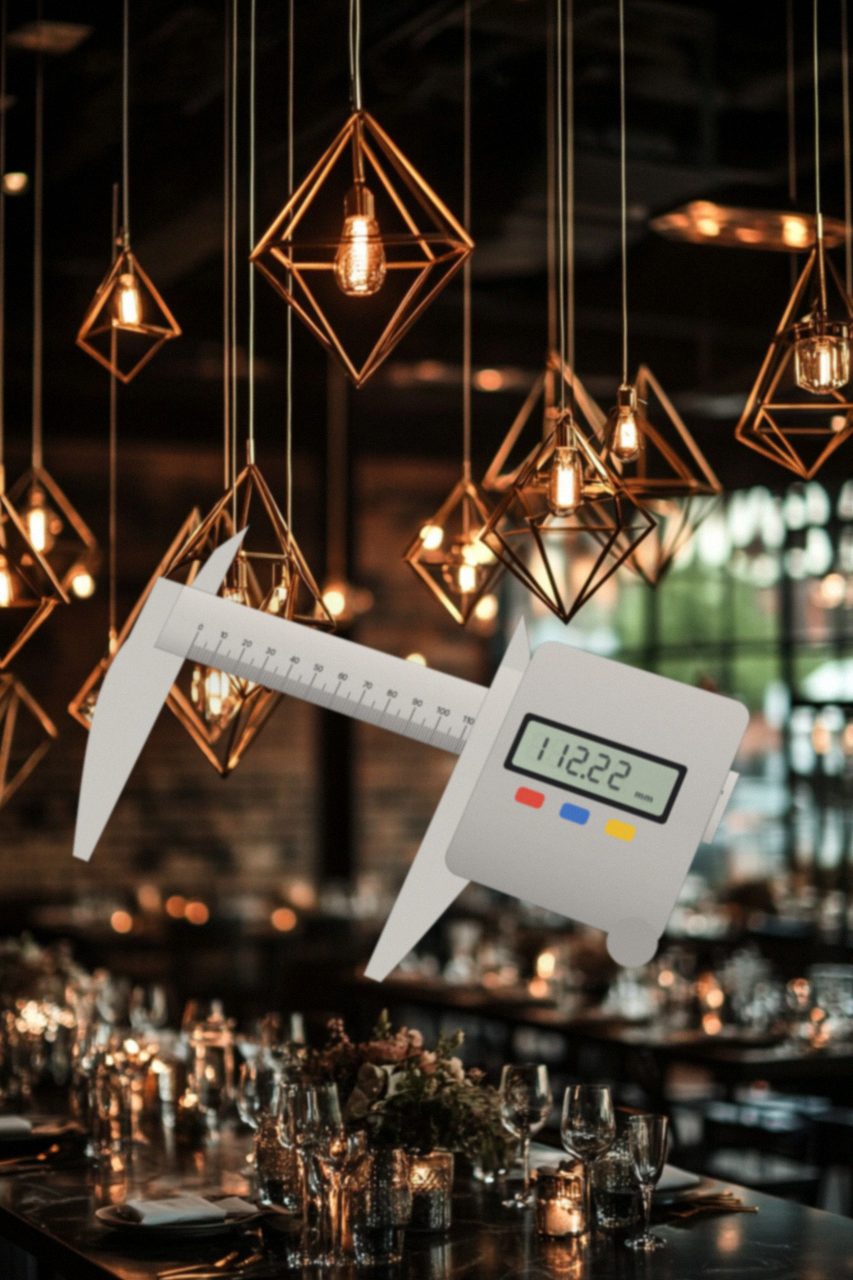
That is **112.22** mm
